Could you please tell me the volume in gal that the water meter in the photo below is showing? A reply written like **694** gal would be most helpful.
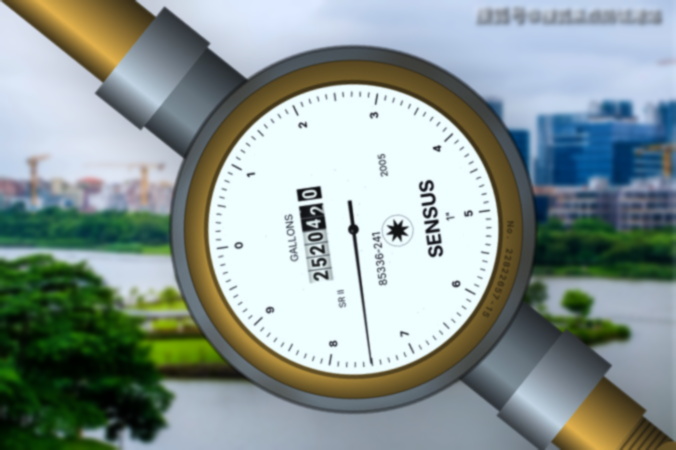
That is **2520417.5** gal
